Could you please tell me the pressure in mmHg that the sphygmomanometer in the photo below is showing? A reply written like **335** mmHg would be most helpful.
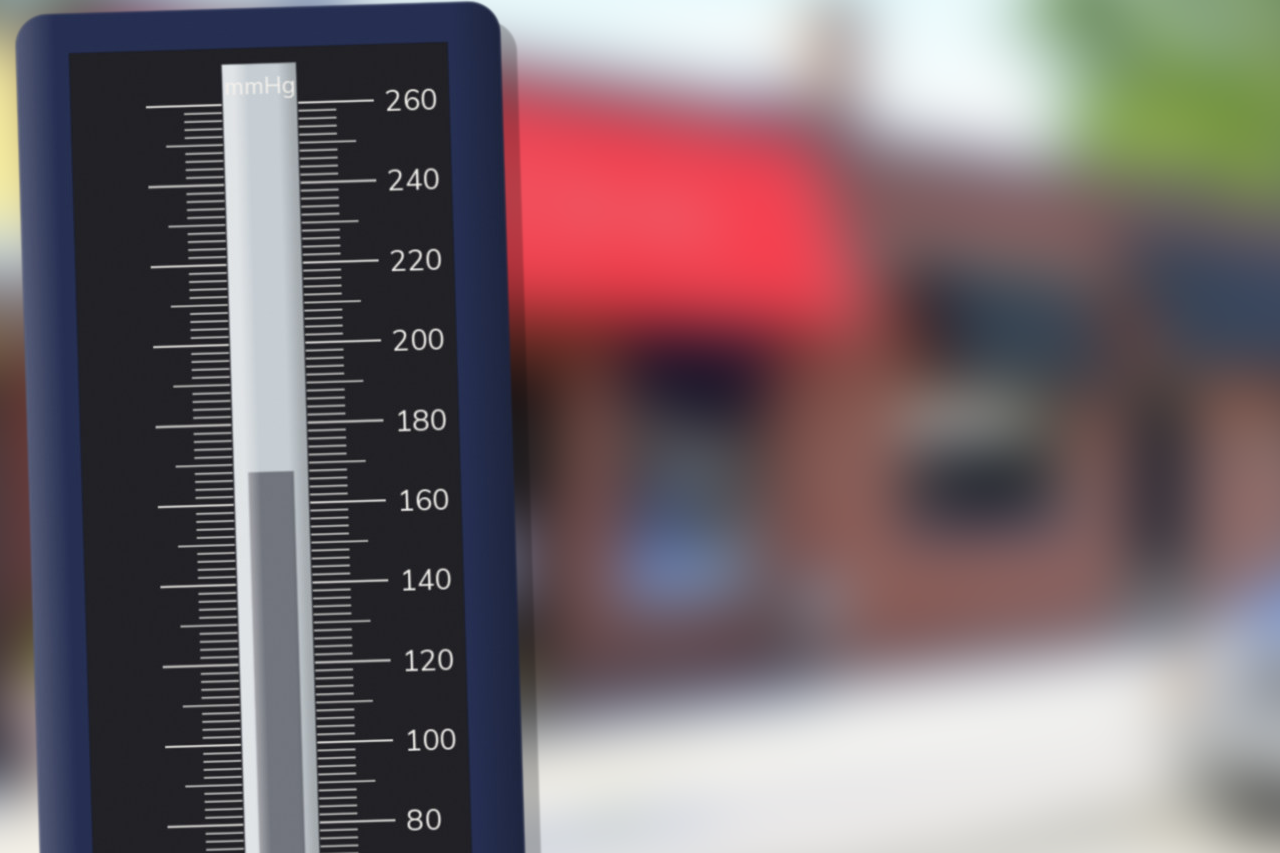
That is **168** mmHg
